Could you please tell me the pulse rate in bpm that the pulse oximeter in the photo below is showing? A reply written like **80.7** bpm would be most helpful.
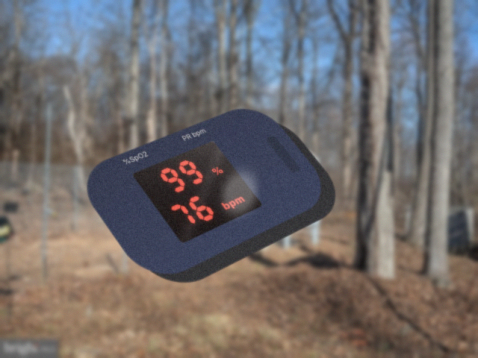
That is **76** bpm
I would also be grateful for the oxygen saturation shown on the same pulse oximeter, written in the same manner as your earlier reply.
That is **99** %
